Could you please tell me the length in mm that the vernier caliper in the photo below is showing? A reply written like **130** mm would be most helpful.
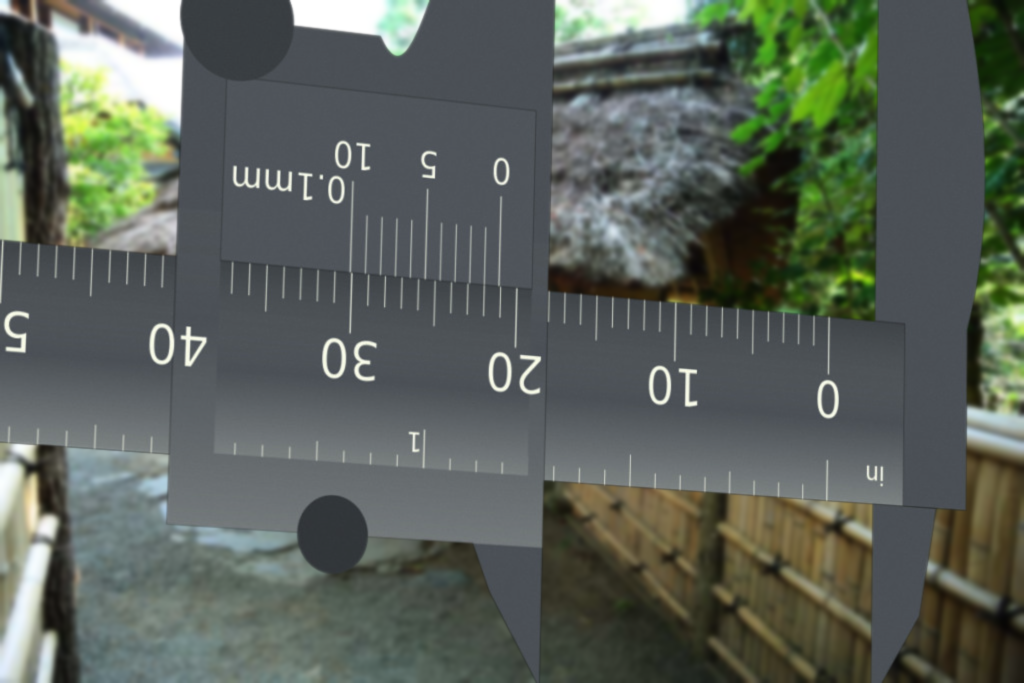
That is **21.1** mm
